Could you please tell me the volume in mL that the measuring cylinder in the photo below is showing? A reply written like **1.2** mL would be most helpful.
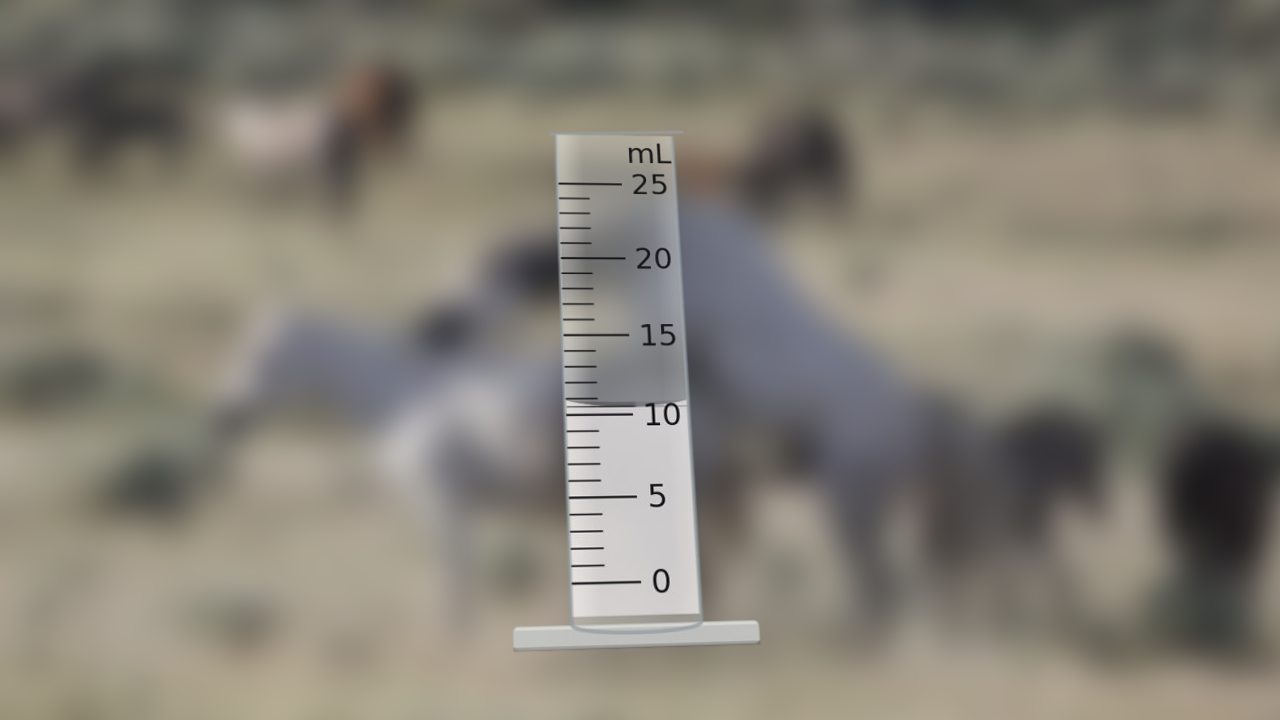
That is **10.5** mL
